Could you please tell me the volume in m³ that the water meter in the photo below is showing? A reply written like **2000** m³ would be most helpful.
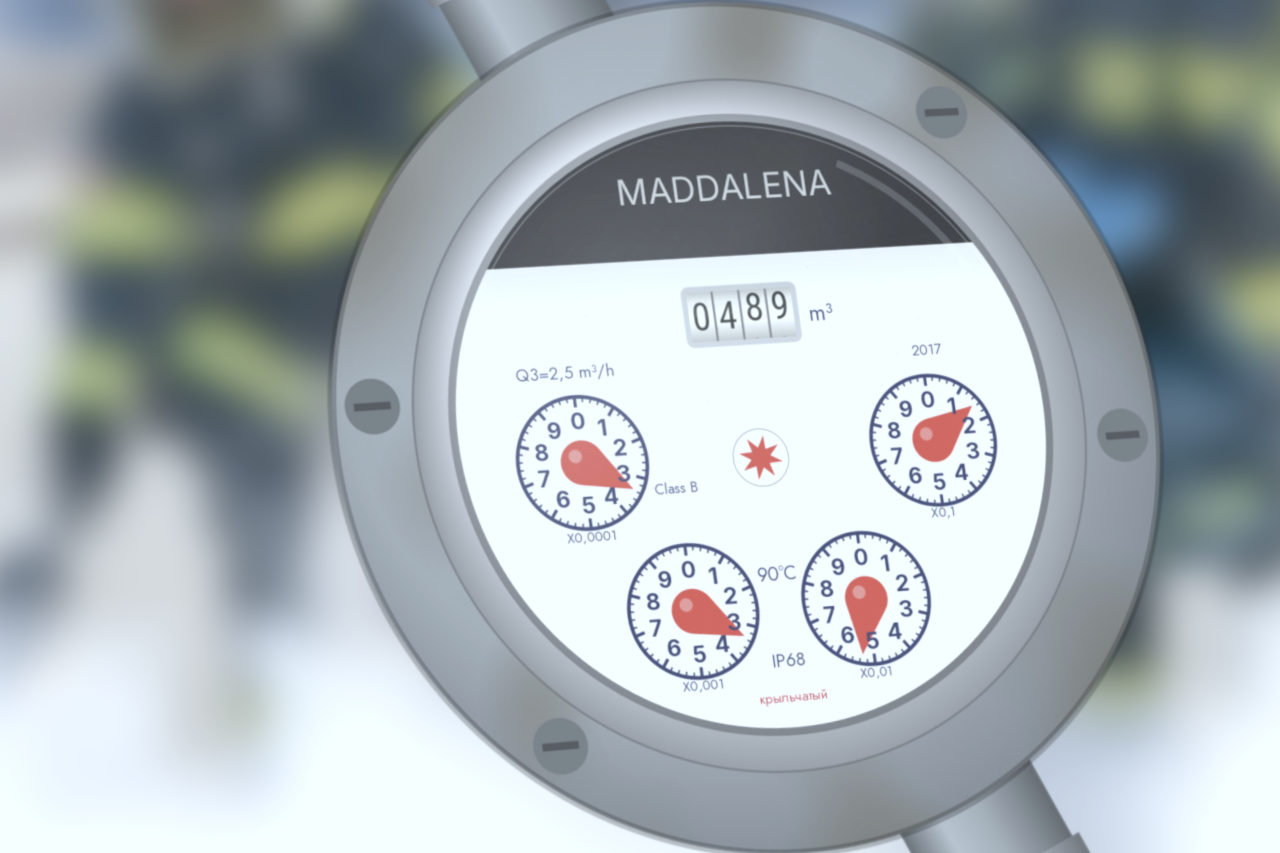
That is **489.1533** m³
